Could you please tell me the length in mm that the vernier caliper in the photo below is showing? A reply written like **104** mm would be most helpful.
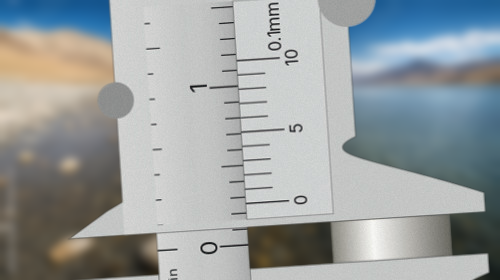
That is **2.6** mm
